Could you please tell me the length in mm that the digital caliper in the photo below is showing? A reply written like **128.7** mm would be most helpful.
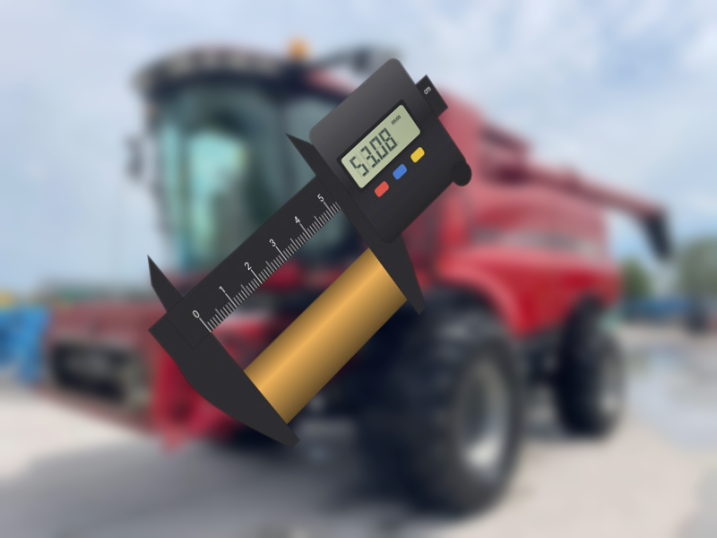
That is **53.08** mm
